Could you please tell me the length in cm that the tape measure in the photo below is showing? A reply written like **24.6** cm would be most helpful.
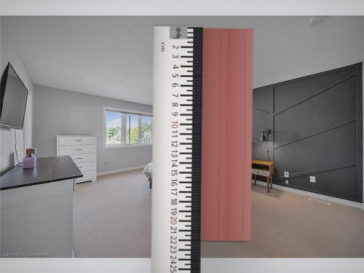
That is **22** cm
